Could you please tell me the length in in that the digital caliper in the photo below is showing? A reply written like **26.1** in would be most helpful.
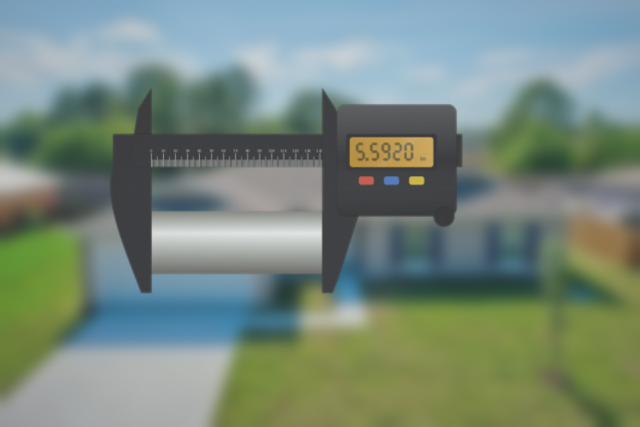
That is **5.5920** in
